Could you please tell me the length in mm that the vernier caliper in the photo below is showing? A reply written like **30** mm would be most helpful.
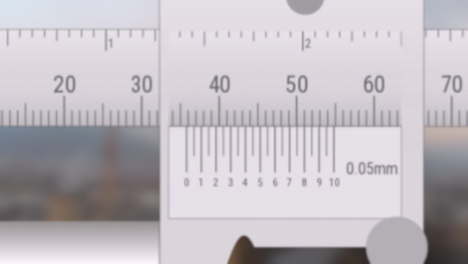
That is **35.8** mm
